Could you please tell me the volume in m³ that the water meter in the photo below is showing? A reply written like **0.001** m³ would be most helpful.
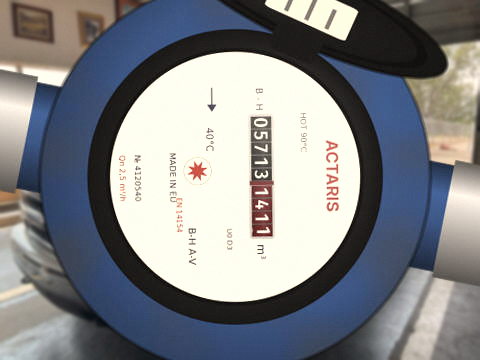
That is **5713.1411** m³
